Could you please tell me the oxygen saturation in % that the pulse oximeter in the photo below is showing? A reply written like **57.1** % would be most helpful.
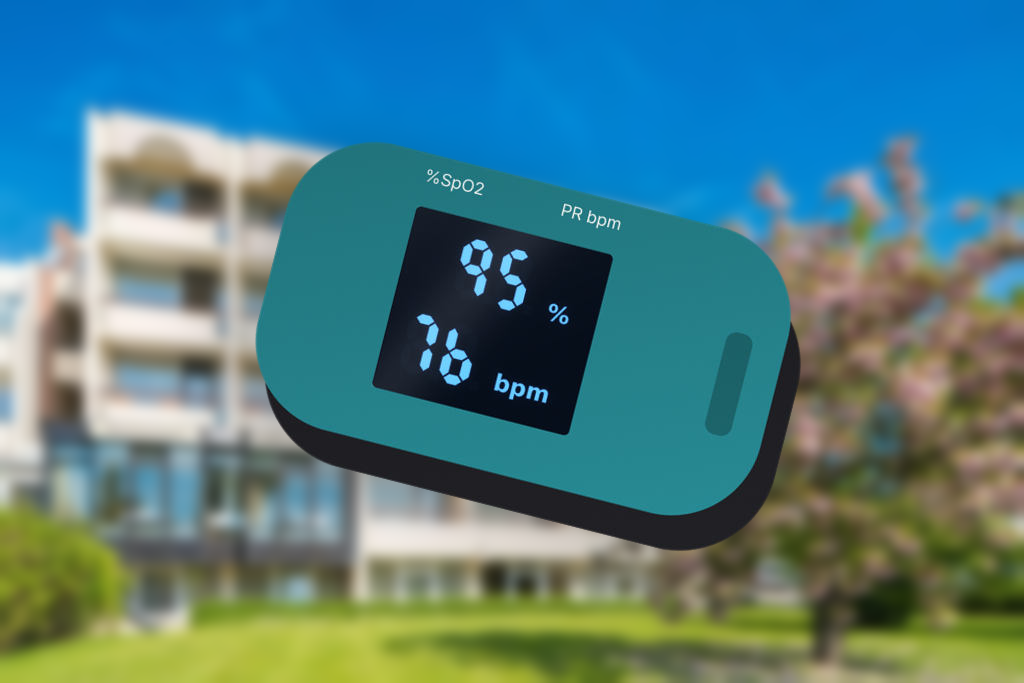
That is **95** %
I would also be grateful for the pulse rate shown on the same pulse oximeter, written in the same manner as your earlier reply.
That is **76** bpm
